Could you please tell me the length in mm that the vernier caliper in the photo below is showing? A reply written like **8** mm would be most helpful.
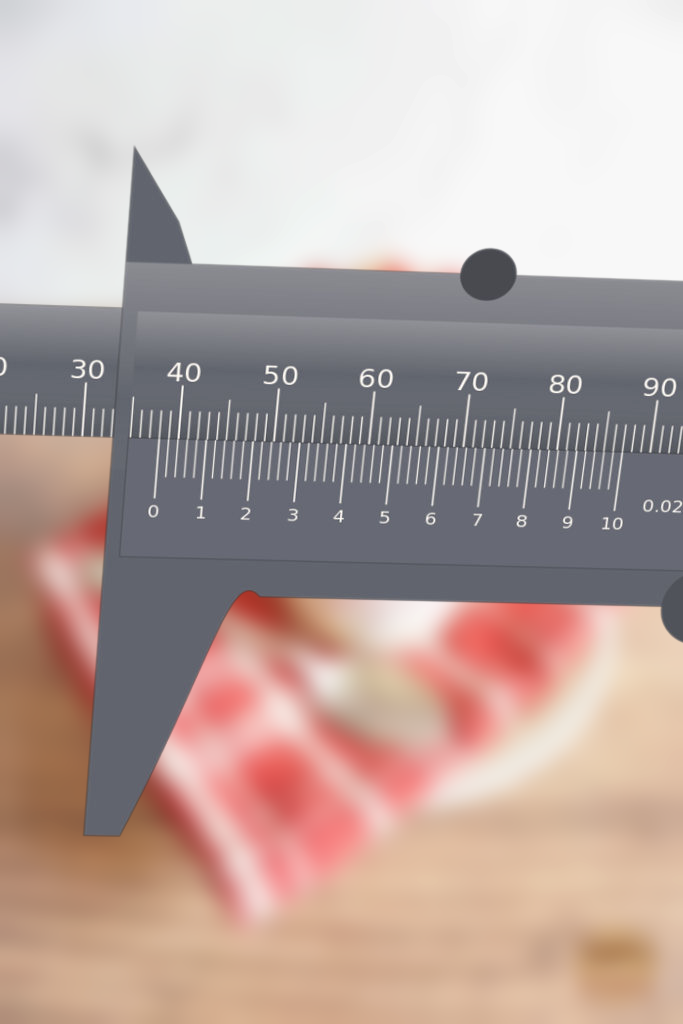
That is **38.0** mm
